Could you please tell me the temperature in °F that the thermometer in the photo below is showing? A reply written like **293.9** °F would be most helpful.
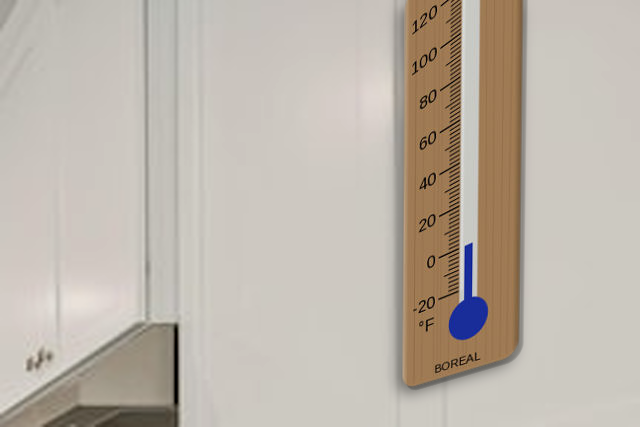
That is **0** °F
